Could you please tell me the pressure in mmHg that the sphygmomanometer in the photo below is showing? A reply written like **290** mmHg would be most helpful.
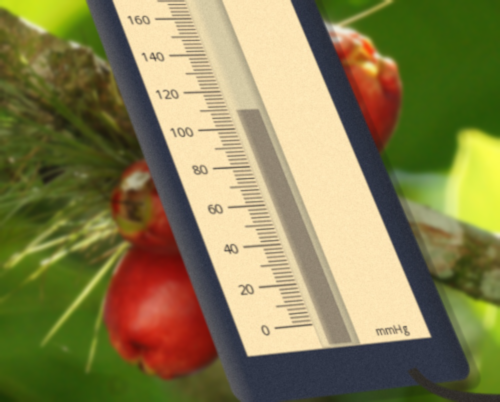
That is **110** mmHg
